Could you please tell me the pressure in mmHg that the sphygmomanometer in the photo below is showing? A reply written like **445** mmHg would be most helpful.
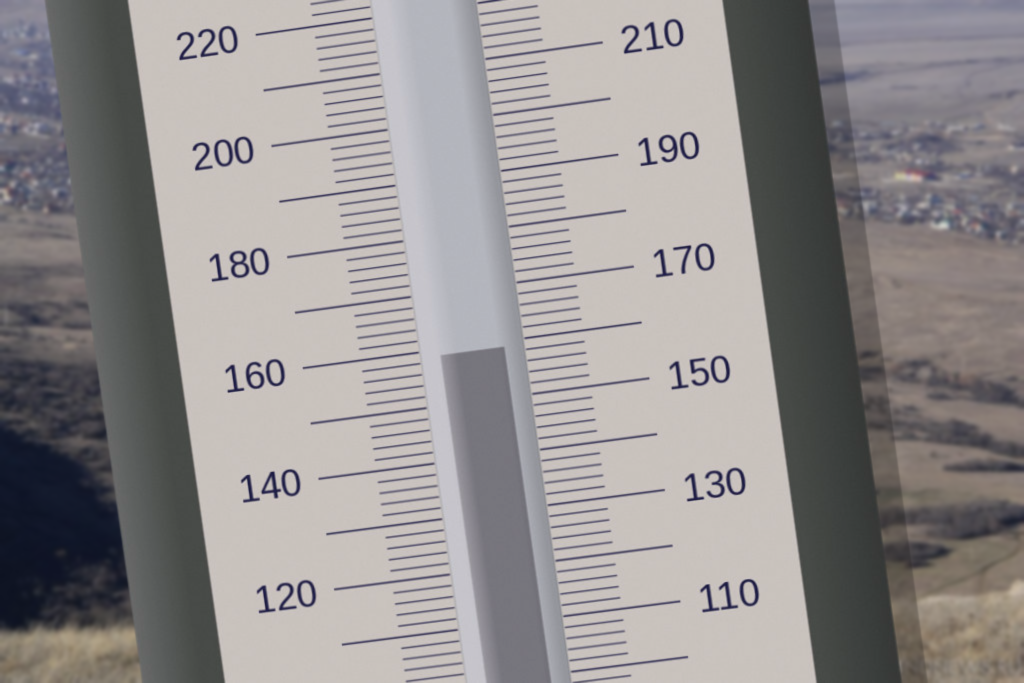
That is **159** mmHg
